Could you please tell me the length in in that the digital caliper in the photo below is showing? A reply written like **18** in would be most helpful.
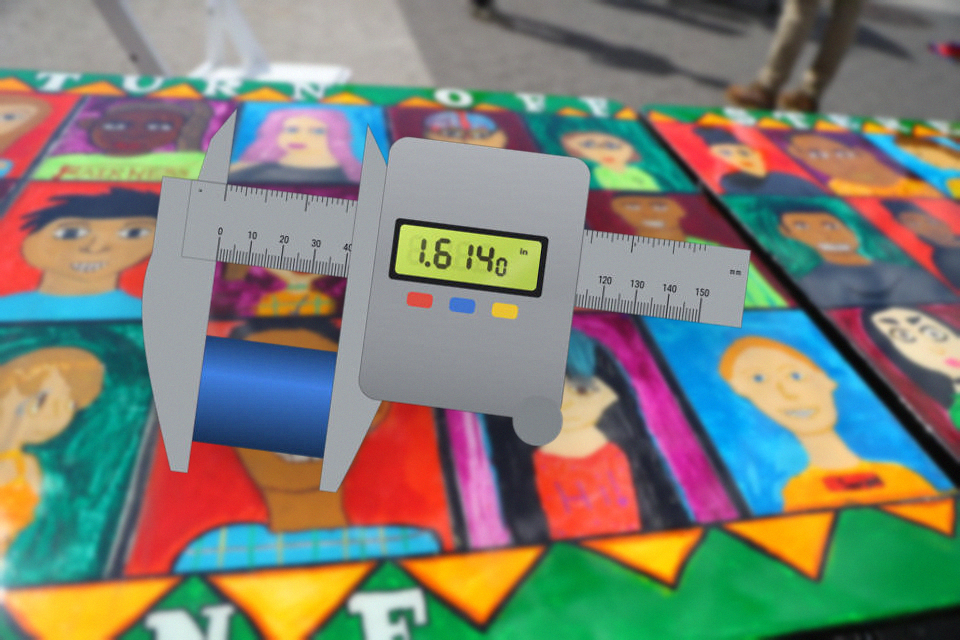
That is **1.6140** in
